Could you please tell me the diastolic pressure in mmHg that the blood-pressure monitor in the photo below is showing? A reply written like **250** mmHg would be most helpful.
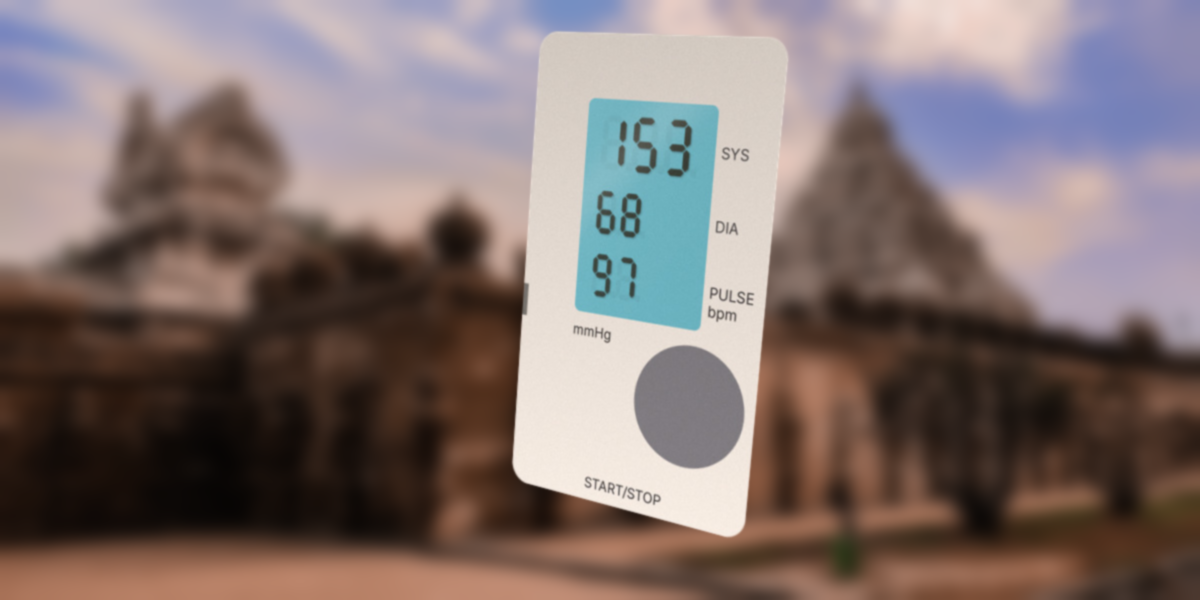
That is **68** mmHg
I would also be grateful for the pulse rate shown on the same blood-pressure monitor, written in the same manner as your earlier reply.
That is **97** bpm
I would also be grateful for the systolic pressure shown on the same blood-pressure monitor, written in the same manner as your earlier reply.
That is **153** mmHg
